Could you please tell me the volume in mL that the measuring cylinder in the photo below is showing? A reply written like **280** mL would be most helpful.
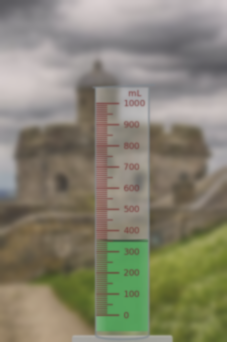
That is **350** mL
